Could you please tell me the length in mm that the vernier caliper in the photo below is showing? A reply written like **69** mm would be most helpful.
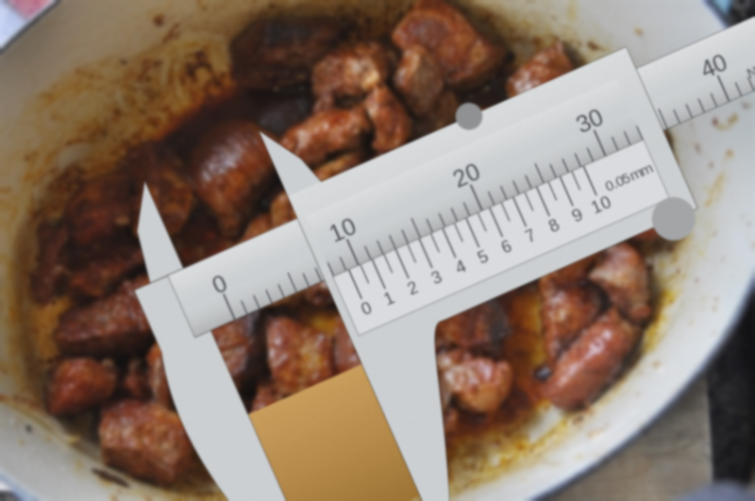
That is **9.2** mm
